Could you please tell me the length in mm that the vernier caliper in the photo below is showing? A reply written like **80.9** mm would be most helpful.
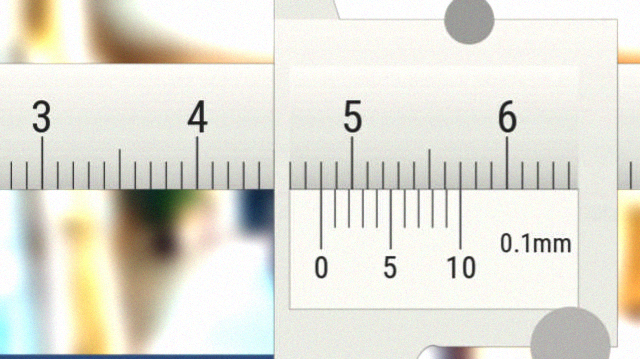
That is **48.0** mm
